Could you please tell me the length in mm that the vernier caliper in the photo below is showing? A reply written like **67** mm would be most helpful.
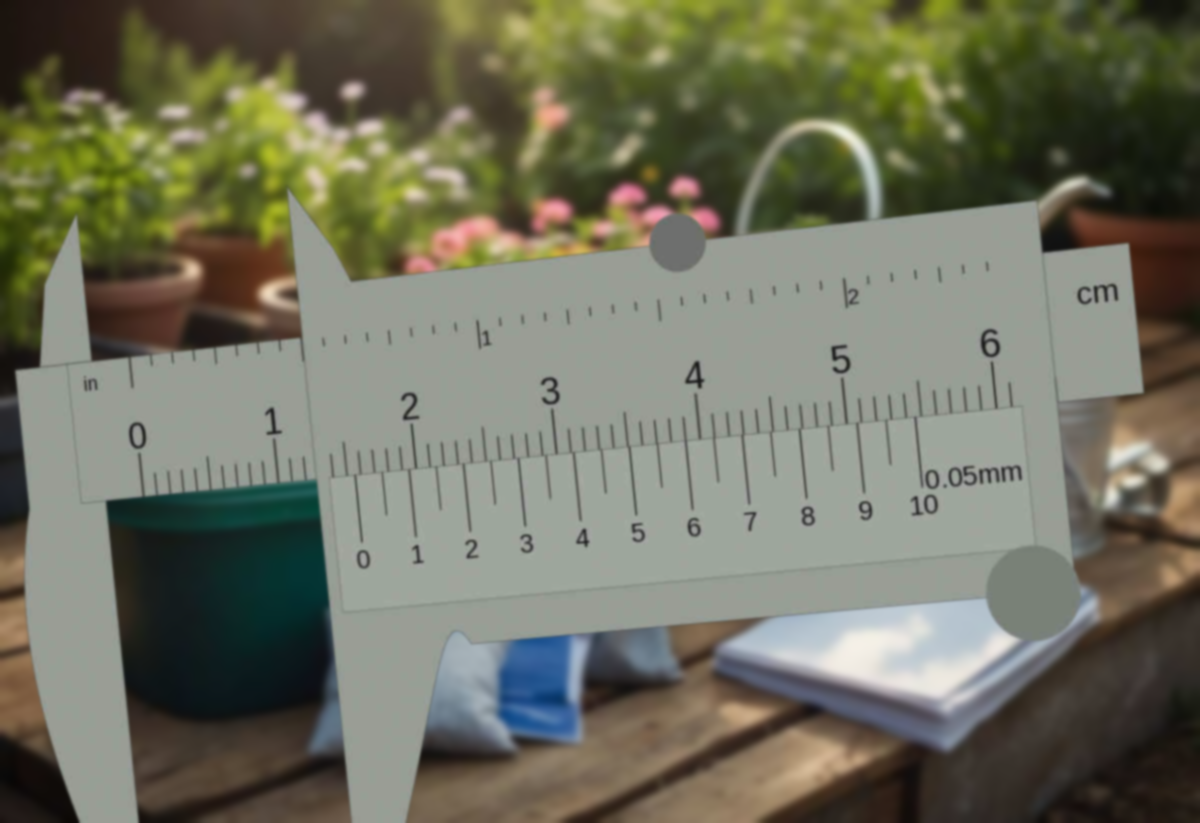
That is **15.6** mm
